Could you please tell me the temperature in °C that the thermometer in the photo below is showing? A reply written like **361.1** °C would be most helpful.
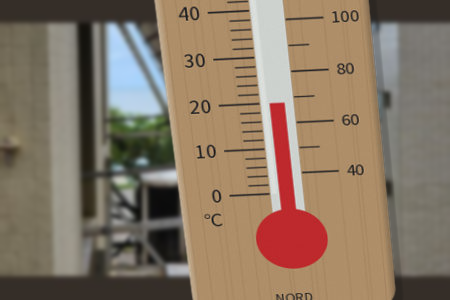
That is **20** °C
